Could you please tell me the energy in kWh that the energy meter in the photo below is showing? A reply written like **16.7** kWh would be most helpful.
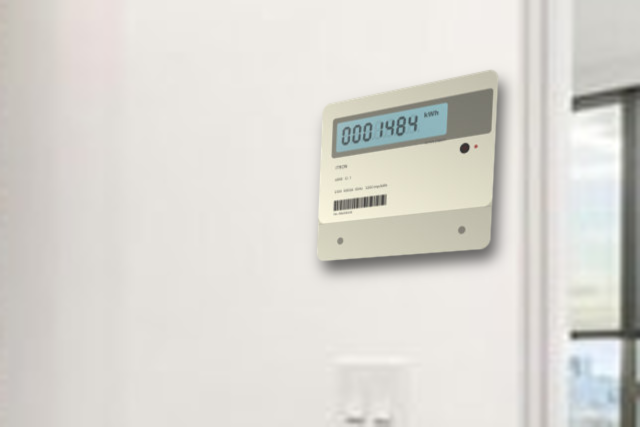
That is **1484** kWh
